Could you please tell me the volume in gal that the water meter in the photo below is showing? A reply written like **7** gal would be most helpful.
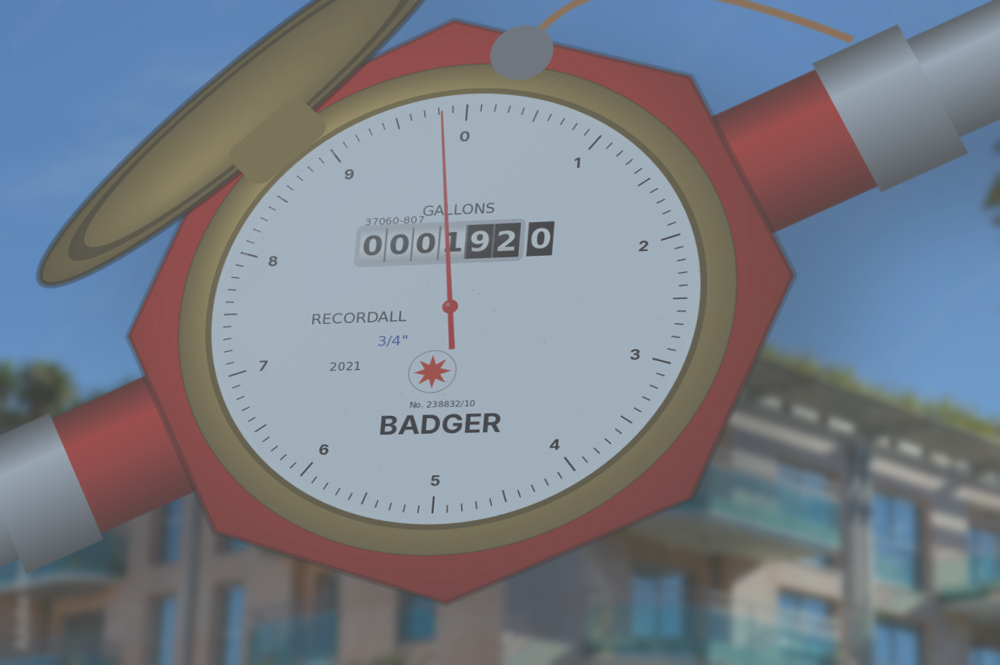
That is **1919.8** gal
